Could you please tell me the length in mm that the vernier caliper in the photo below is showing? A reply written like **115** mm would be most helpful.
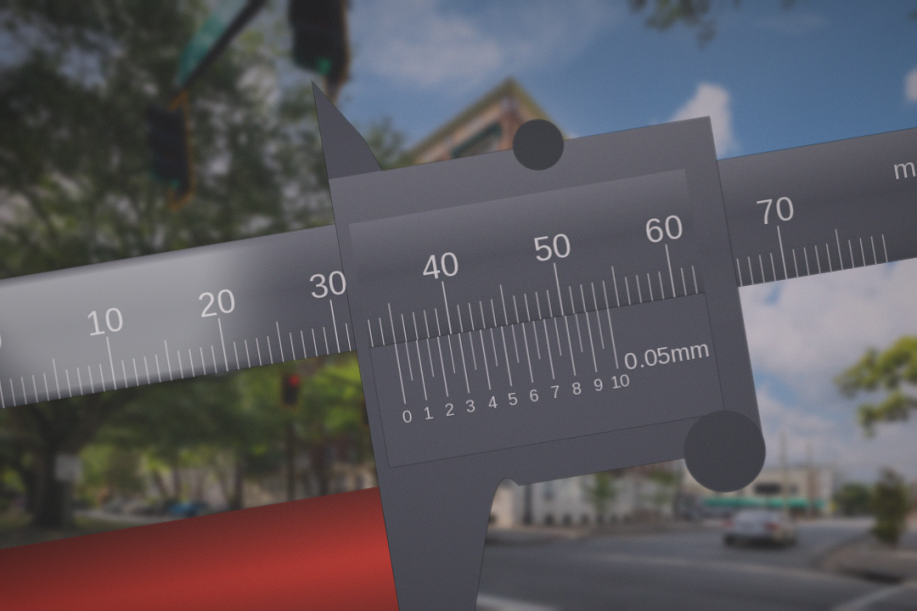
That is **35.0** mm
